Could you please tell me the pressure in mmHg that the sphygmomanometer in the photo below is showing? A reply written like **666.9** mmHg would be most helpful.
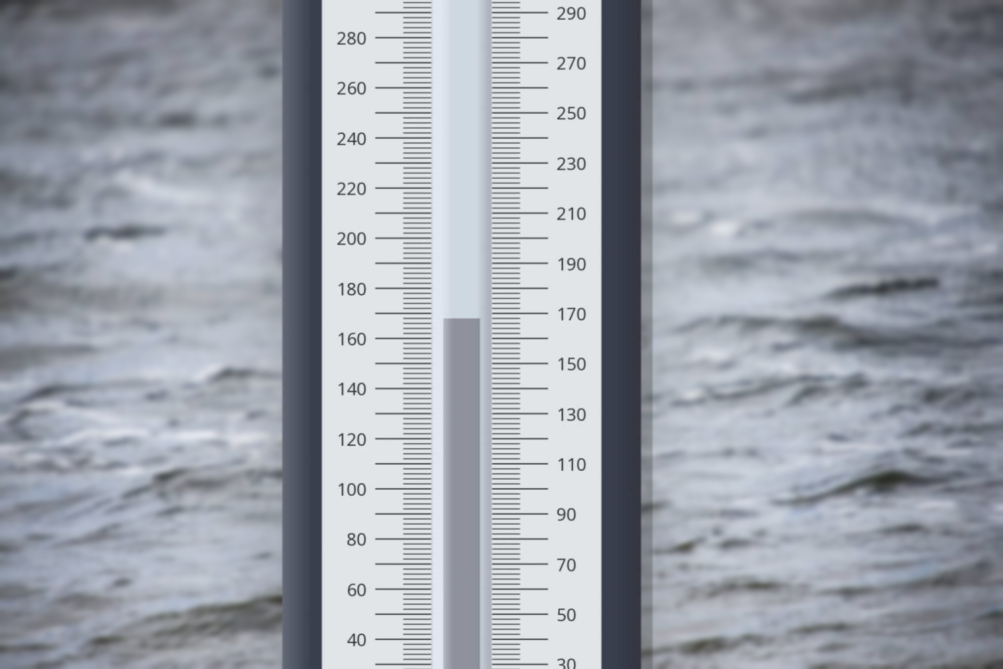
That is **168** mmHg
